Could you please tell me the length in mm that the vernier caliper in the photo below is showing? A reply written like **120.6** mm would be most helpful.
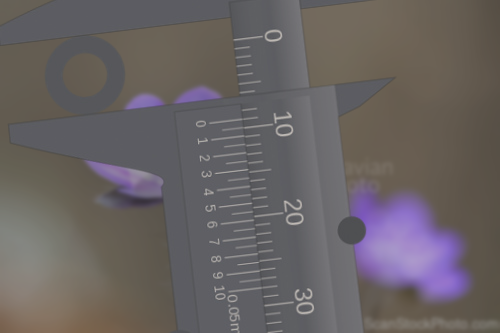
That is **9.0** mm
